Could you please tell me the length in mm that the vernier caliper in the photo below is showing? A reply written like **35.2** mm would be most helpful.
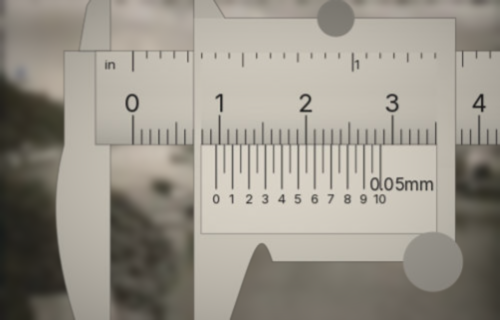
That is **9.6** mm
